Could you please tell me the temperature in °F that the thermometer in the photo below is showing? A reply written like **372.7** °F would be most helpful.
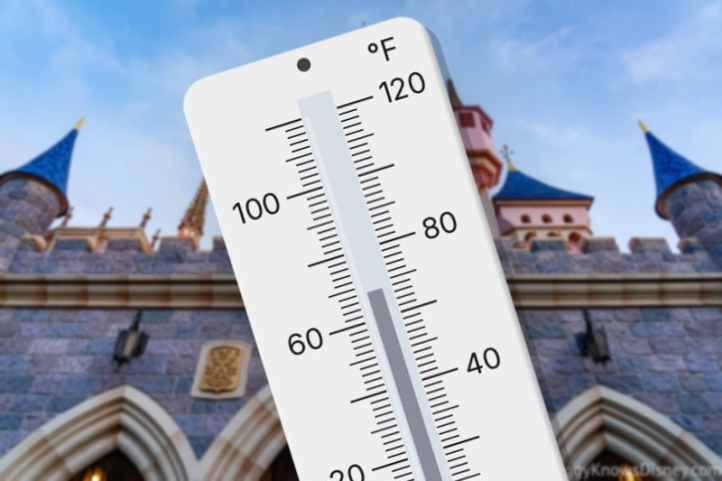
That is **68** °F
